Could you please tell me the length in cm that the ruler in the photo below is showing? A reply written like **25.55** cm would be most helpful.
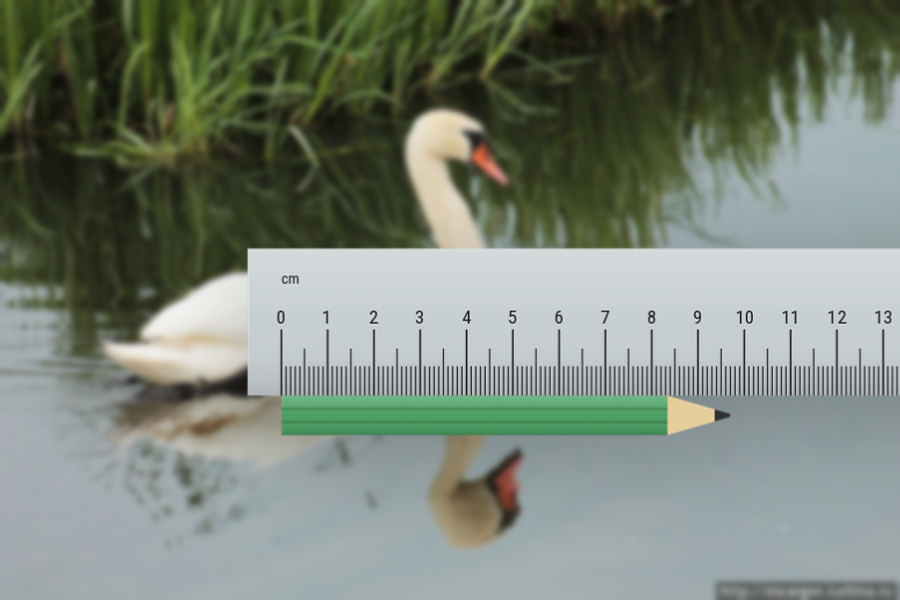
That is **9.7** cm
